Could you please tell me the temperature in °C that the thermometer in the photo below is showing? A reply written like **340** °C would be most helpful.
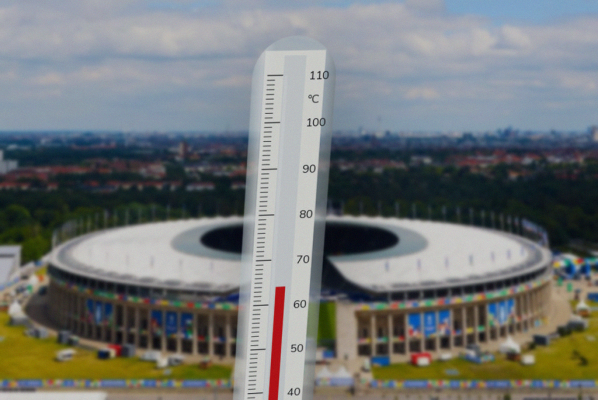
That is **64** °C
